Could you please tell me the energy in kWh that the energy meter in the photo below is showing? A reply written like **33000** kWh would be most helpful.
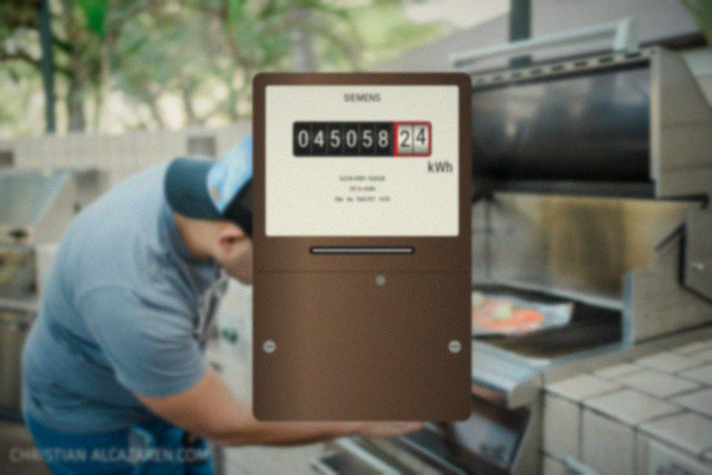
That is **45058.24** kWh
